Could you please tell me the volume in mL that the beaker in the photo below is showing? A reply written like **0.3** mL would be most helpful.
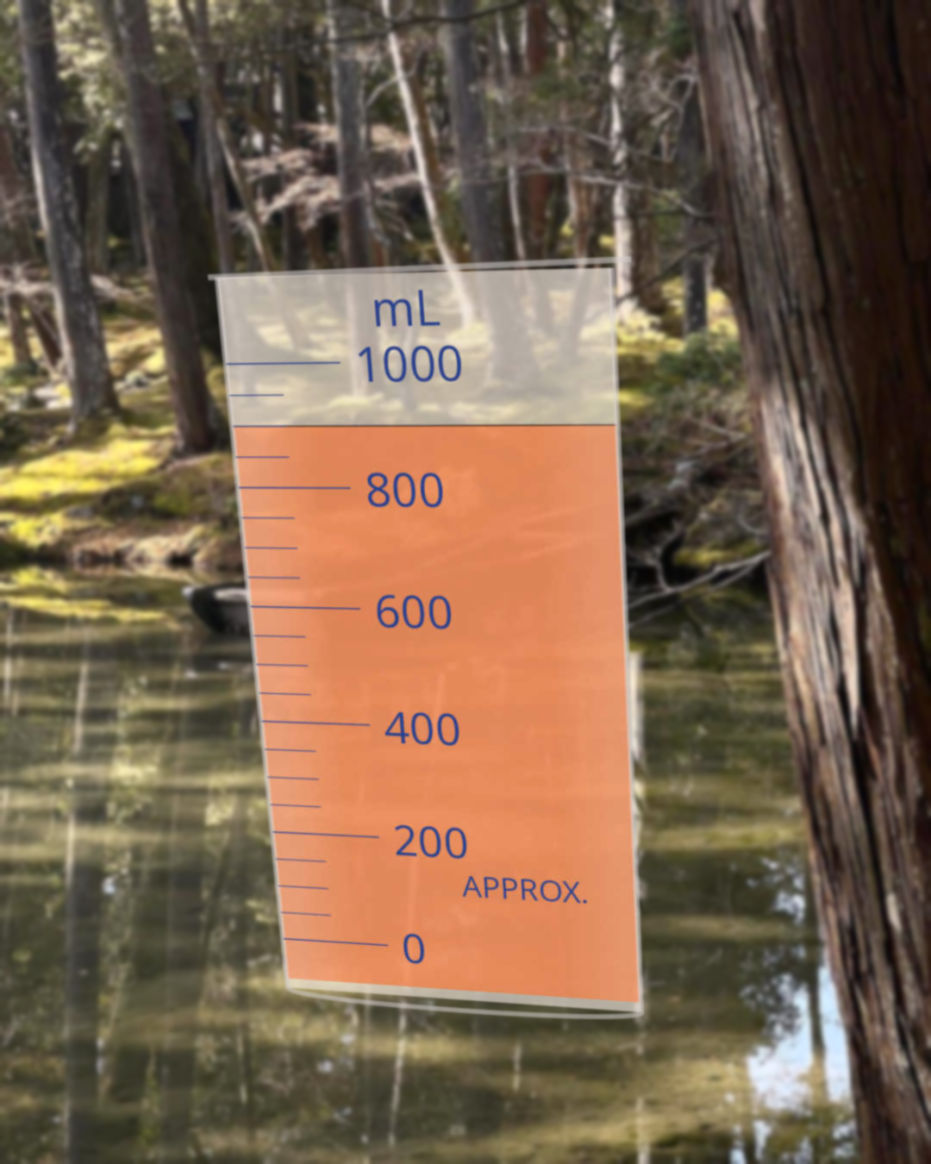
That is **900** mL
